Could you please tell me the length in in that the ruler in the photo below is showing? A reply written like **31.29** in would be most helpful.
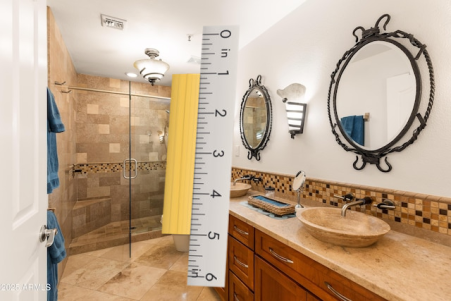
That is **4** in
